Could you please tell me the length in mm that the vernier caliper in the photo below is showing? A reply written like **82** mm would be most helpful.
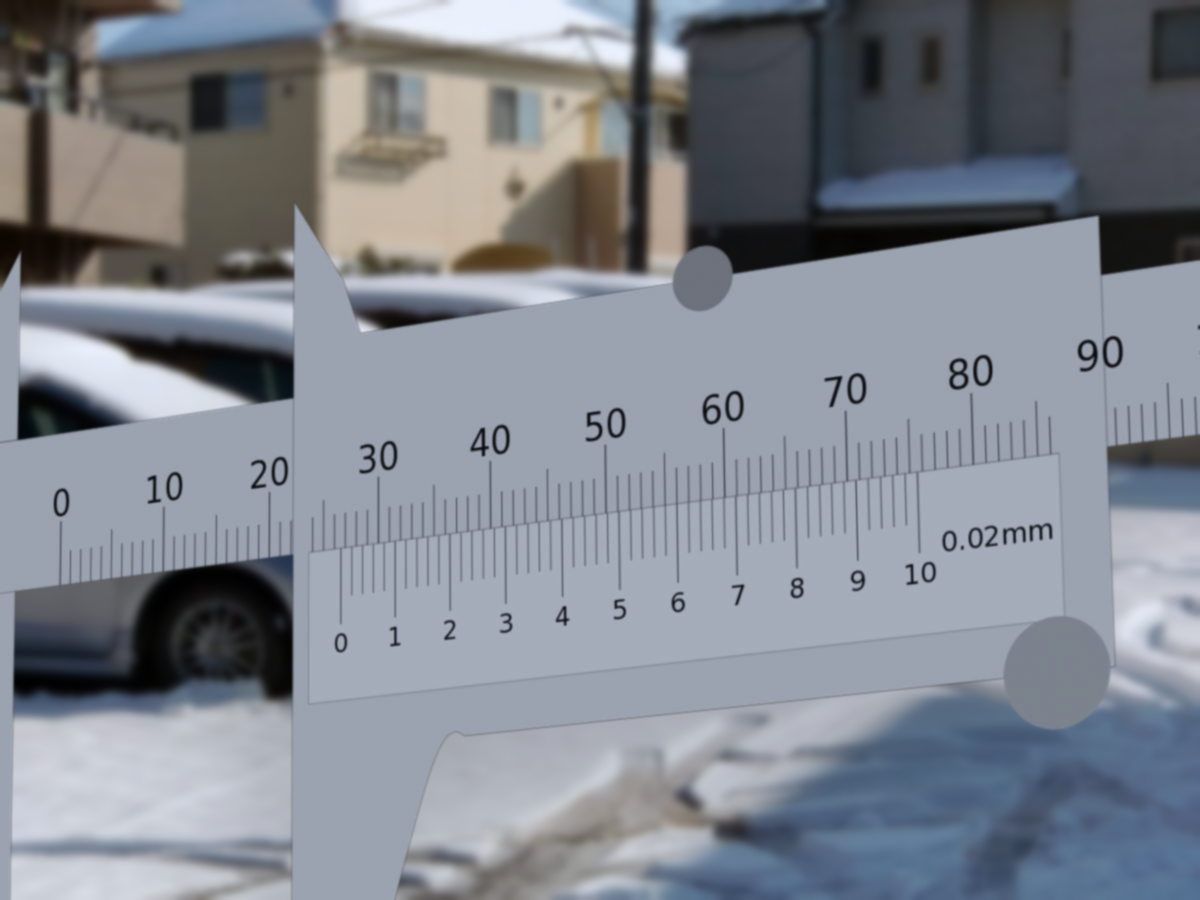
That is **26.6** mm
